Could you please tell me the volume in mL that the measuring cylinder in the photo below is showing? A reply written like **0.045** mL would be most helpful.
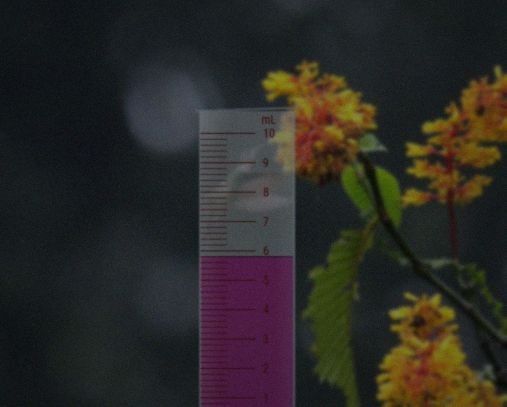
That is **5.8** mL
